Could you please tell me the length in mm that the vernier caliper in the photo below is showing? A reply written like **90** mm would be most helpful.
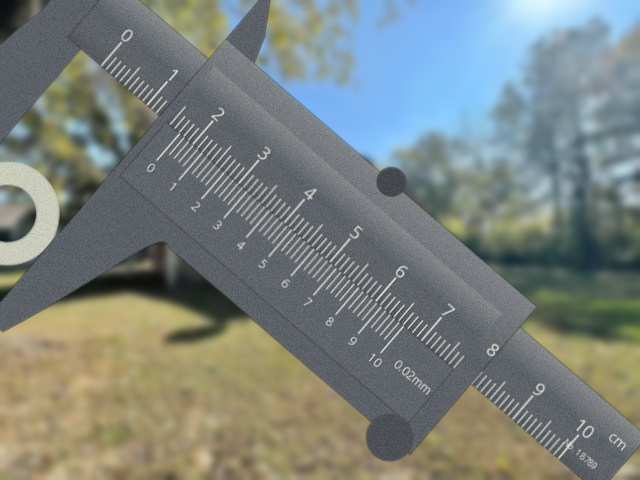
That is **17.2** mm
